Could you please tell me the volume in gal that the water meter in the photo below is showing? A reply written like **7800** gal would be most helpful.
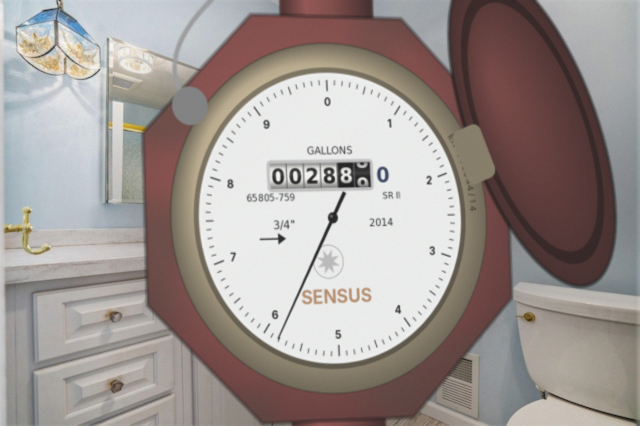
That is **28885.8** gal
